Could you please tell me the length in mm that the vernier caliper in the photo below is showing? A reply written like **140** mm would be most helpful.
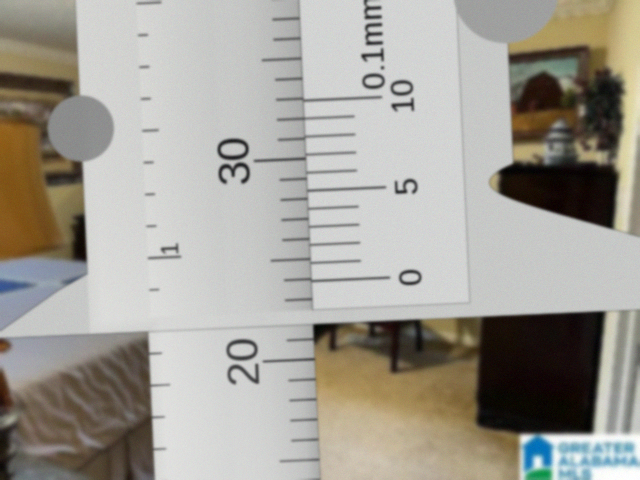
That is **23.9** mm
